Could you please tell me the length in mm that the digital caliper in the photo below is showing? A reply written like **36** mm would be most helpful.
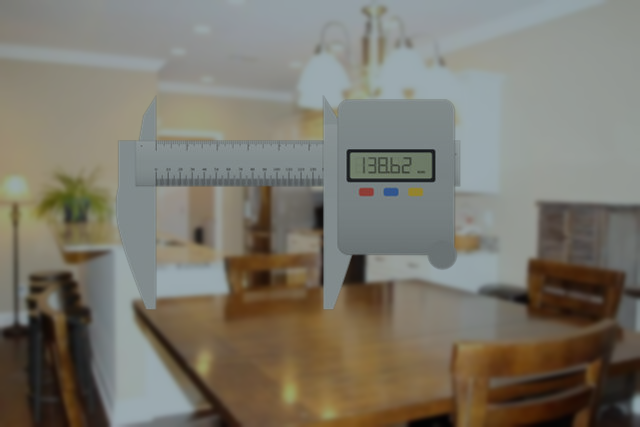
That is **138.62** mm
